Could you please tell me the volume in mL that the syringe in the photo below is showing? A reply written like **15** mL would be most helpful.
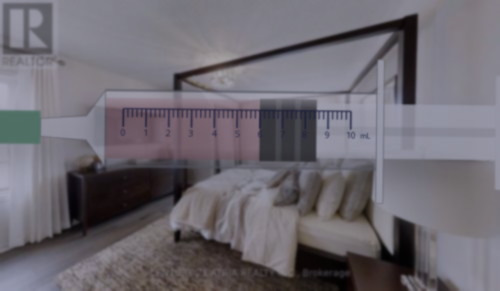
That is **6** mL
